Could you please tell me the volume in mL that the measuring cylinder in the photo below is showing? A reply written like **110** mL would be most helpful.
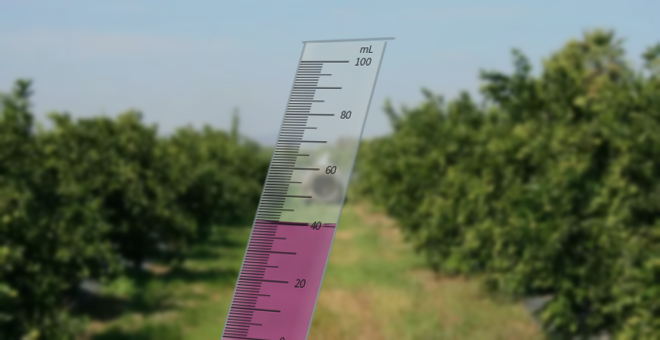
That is **40** mL
